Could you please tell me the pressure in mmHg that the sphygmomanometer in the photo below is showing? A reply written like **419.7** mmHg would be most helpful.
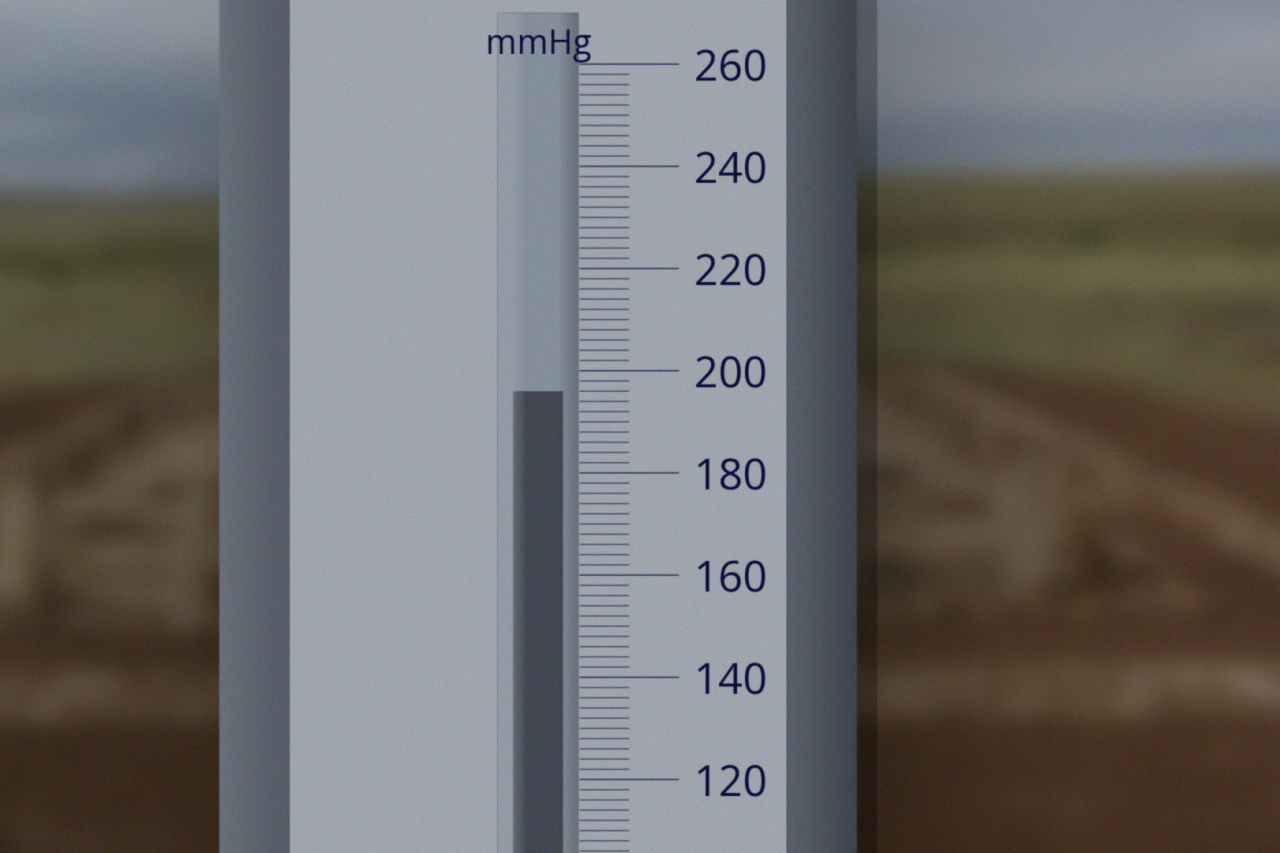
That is **196** mmHg
